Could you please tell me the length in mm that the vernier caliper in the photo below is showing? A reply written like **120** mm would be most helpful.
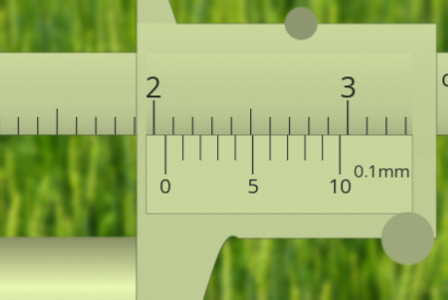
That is **20.6** mm
